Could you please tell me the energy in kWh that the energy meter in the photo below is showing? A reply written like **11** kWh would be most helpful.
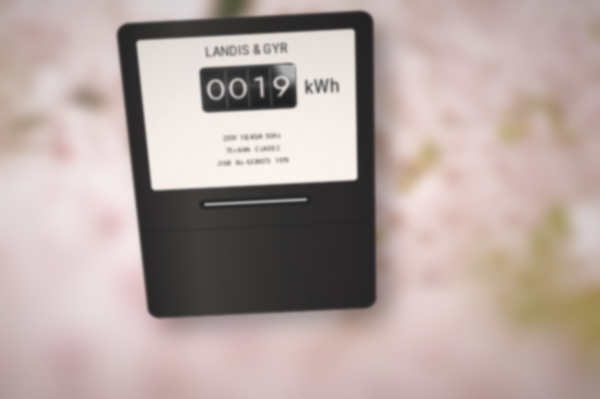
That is **19** kWh
